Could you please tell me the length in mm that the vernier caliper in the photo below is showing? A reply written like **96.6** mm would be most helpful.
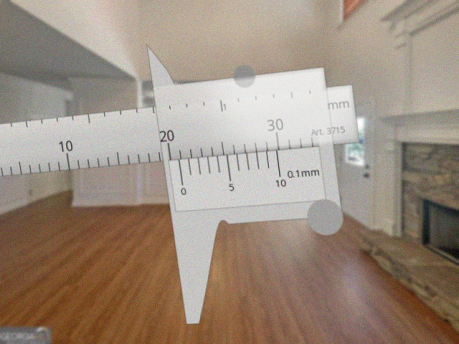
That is **20.8** mm
